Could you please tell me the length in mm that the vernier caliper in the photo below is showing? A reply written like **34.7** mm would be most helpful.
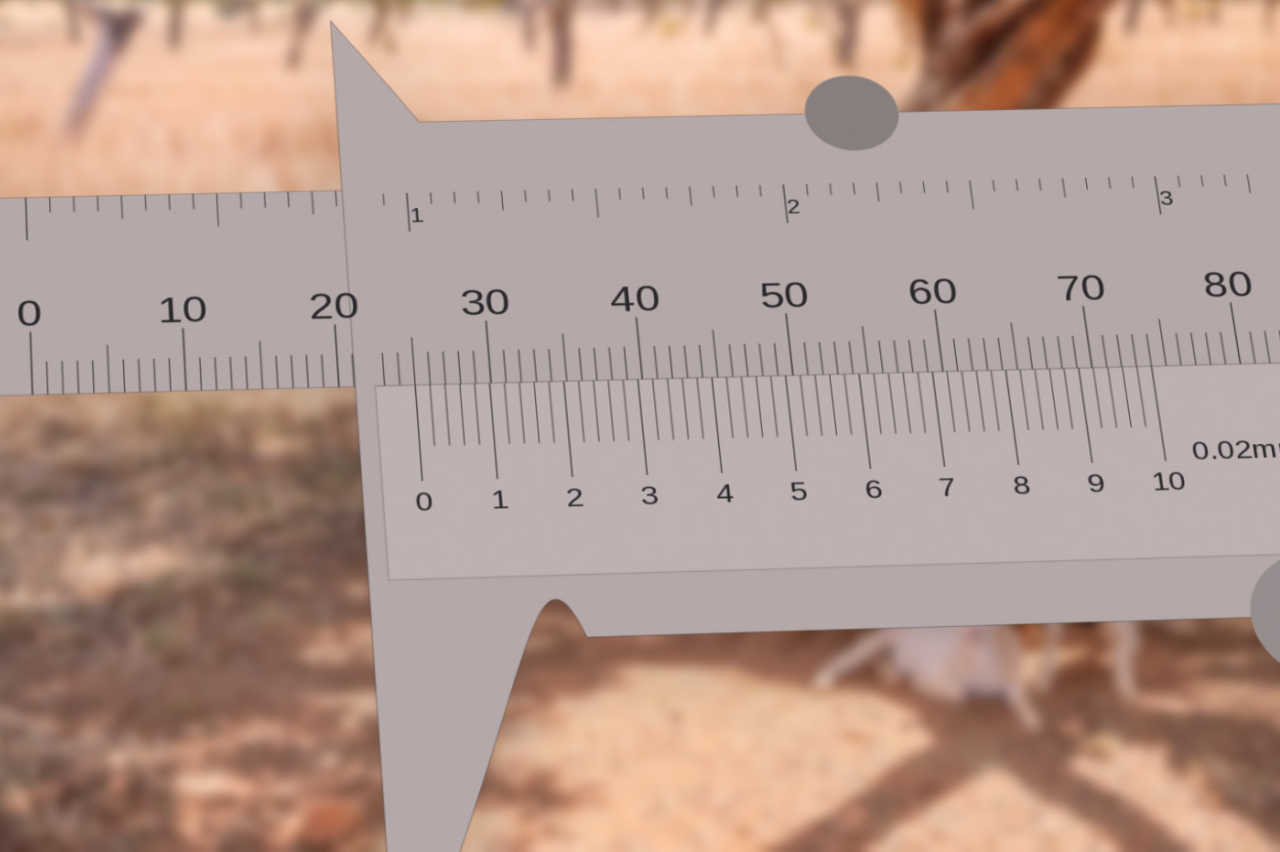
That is **25.0** mm
